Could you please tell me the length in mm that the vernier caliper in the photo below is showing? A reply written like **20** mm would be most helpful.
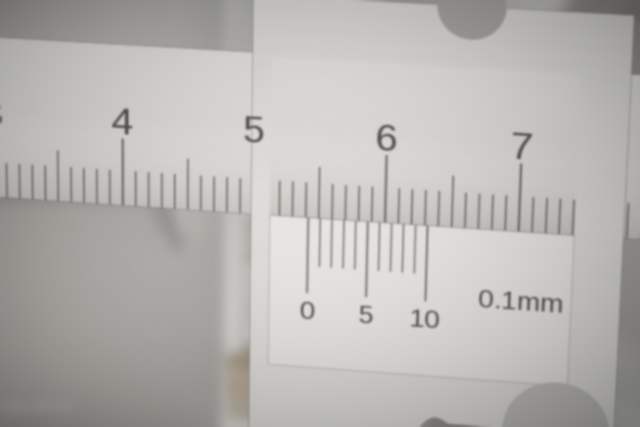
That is **54.2** mm
